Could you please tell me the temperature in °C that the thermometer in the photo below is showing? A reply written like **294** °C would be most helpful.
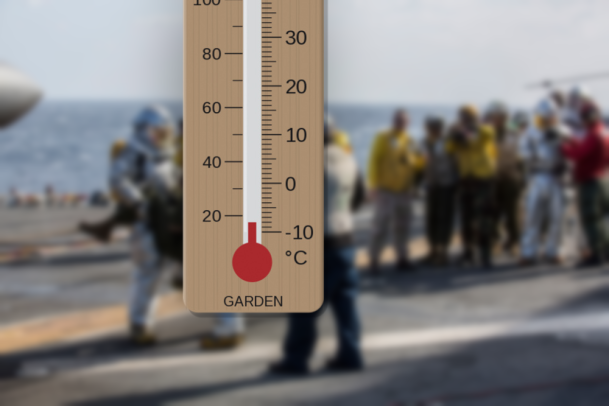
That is **-8** °C
